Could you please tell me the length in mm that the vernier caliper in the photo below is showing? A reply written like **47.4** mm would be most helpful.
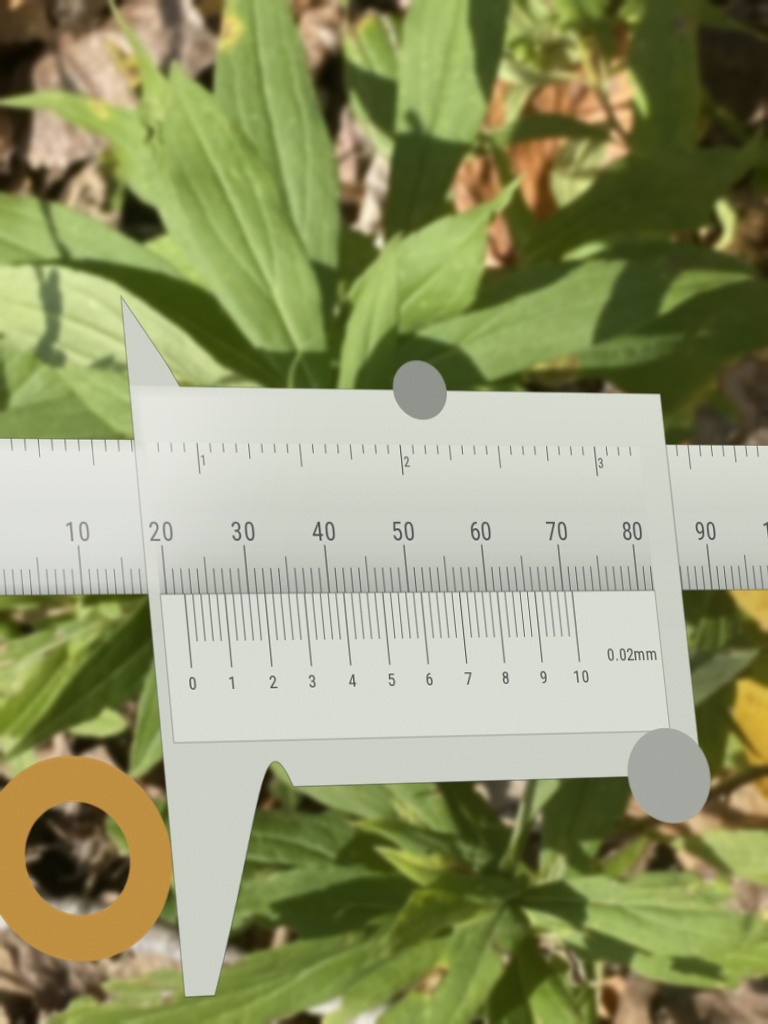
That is **22.2** mm
